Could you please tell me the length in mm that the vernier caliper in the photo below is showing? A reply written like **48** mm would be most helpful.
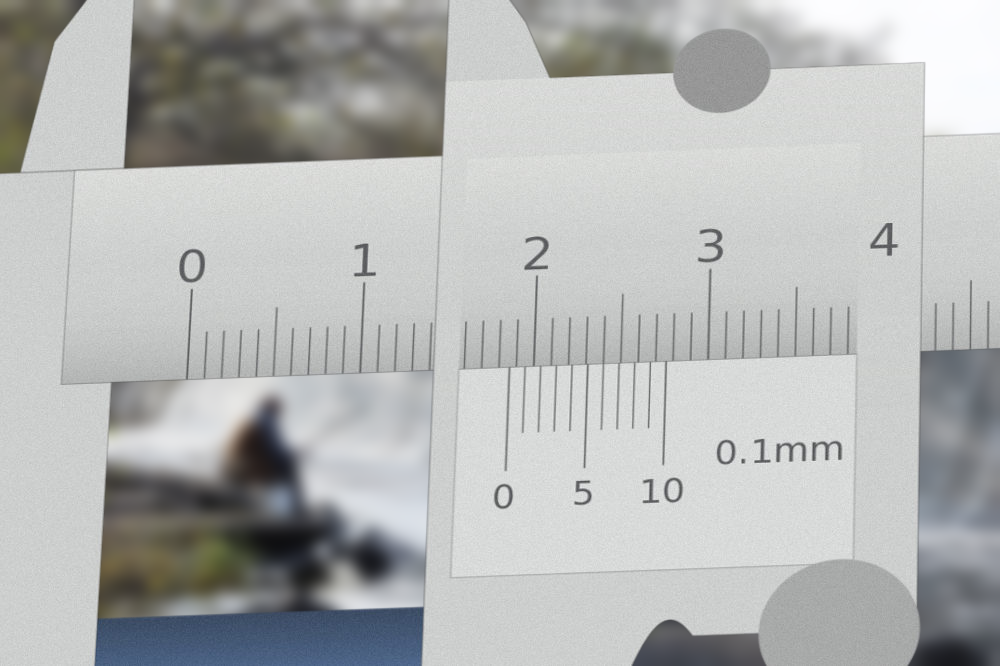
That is **18.6** mm
